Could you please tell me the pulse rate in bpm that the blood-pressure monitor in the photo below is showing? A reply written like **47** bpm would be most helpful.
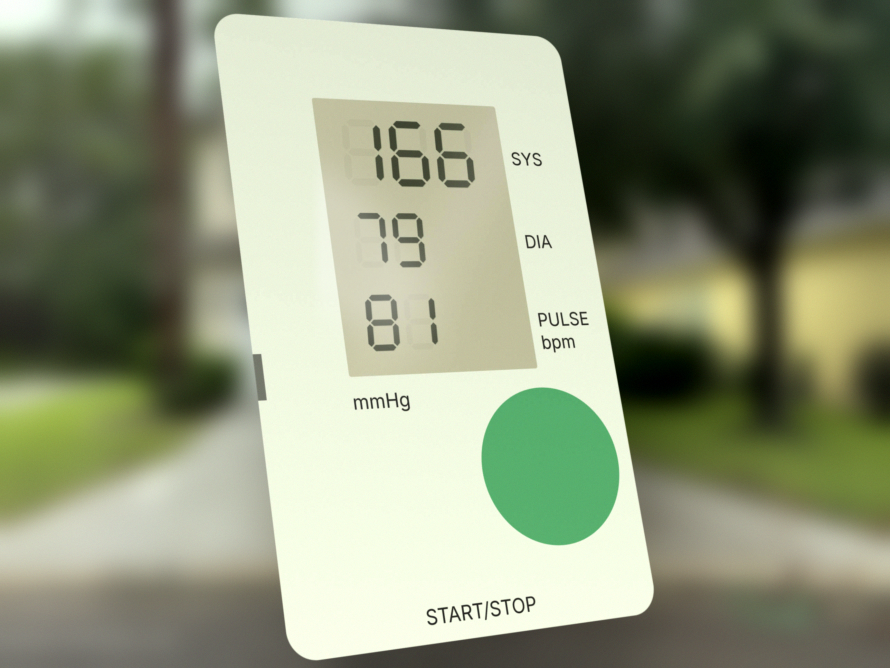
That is **81** bpm
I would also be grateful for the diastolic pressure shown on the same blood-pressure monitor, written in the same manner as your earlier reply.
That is **79** mmHg
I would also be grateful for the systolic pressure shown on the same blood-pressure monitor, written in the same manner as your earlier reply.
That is **166** mmHg
